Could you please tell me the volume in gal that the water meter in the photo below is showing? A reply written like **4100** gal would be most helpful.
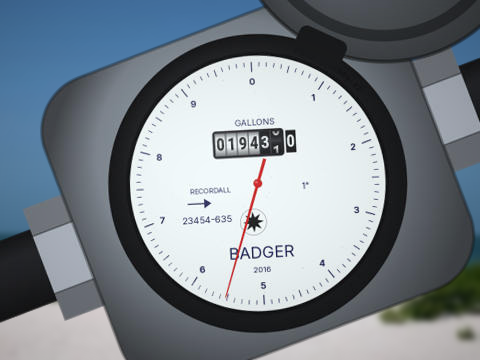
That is **194305.5** gal
